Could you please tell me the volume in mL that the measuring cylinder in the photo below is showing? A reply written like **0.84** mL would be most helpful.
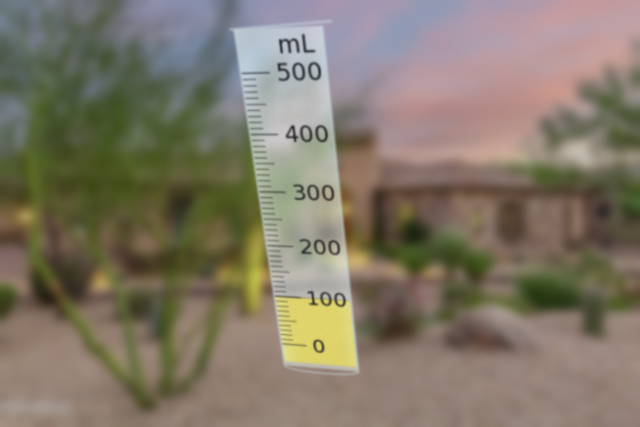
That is **100** mL
